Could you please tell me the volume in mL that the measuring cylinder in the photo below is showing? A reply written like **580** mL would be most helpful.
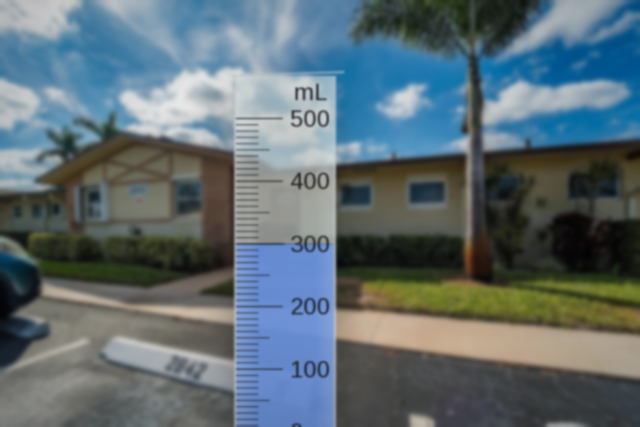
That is **300** mL
